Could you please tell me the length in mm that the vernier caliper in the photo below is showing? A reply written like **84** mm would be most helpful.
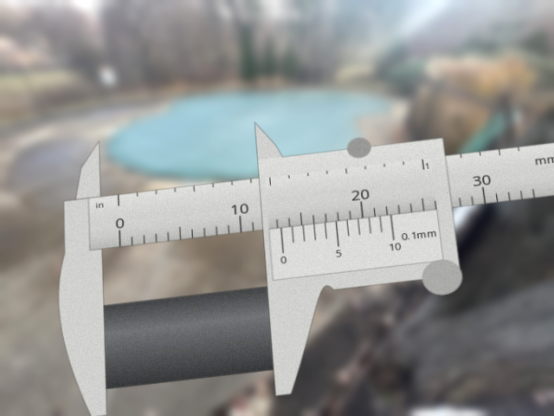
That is **13.3** mm
